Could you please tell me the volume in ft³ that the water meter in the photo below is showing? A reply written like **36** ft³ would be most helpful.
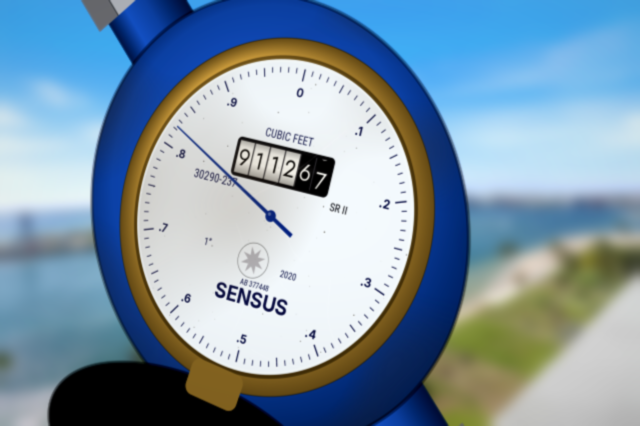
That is **911266.82** ft³
